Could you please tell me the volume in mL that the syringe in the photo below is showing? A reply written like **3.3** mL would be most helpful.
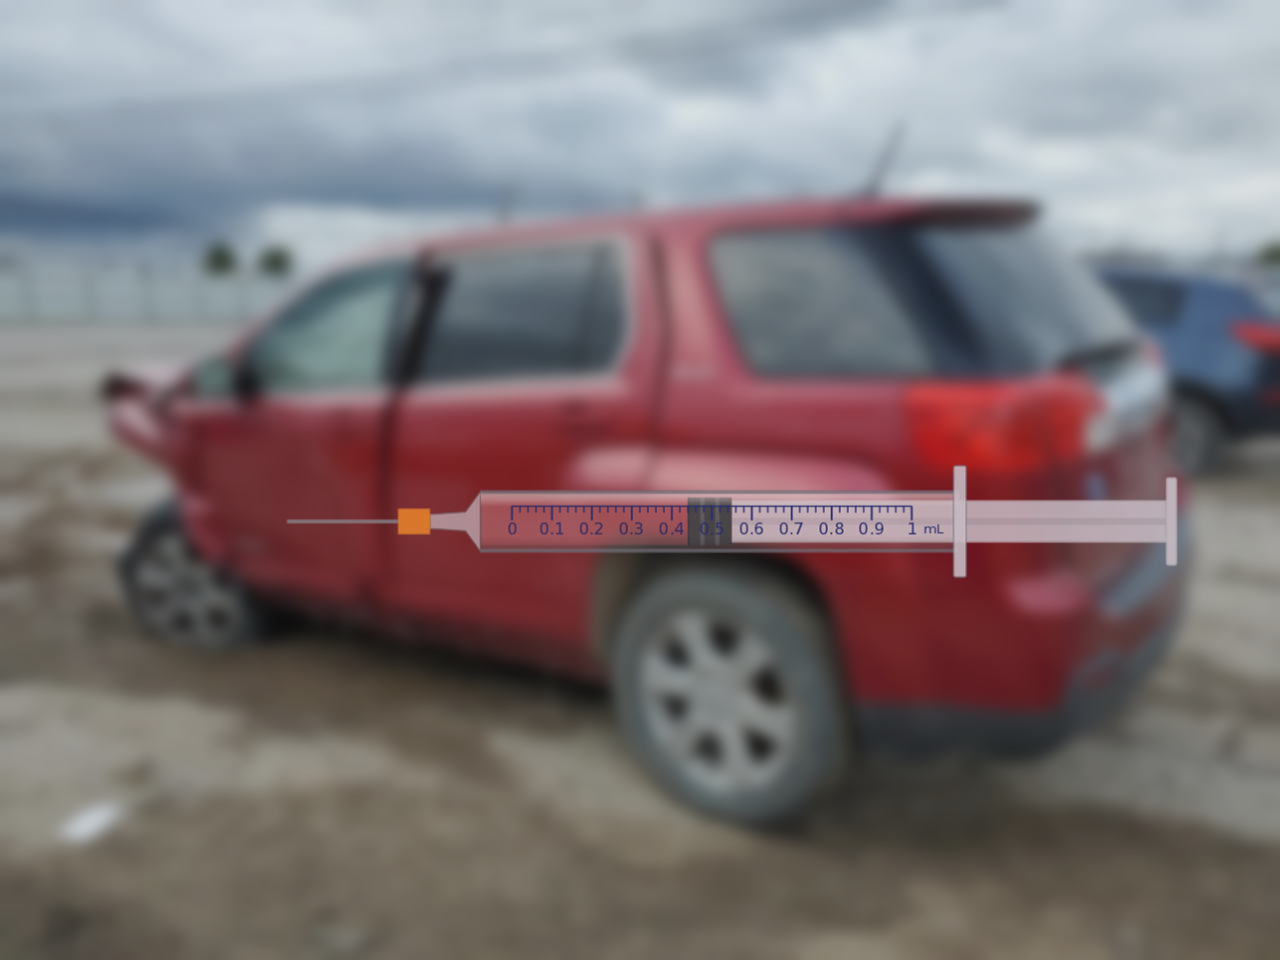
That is **0.44** mL
